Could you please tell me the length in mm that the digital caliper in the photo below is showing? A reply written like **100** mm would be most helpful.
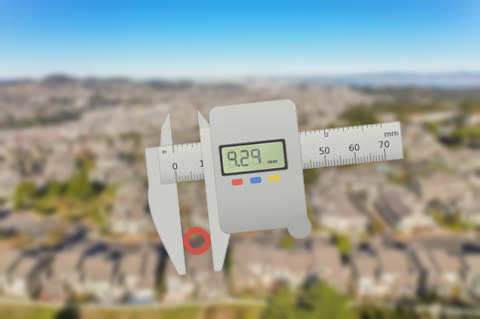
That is **9.29** mm
